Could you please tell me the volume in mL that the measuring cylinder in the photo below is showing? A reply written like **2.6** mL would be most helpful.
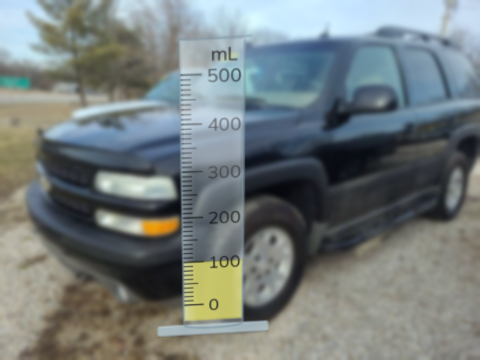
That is **100** mL
